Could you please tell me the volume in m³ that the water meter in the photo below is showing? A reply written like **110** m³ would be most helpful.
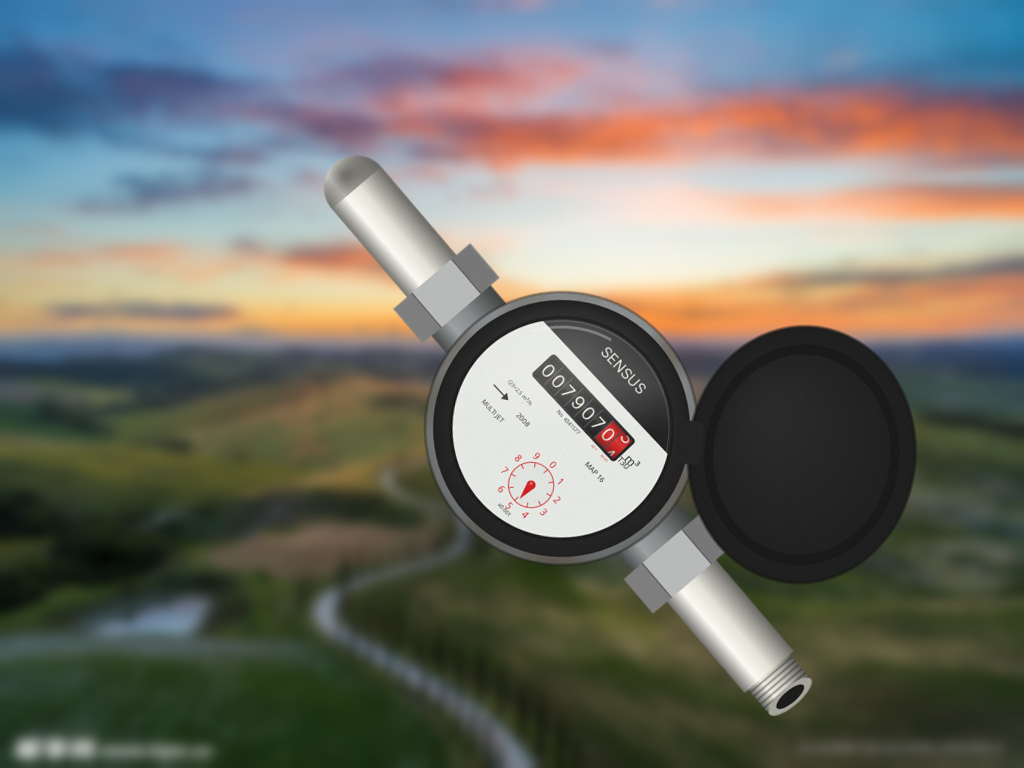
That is **7907.034** m³
